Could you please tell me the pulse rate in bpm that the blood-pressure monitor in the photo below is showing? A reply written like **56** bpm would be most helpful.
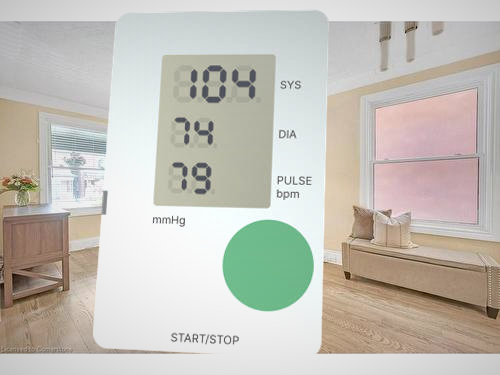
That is **79** bpm
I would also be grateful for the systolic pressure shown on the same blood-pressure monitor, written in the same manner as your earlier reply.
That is **104** mmHg
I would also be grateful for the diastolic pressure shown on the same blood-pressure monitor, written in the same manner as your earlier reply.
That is **74** mmHg
